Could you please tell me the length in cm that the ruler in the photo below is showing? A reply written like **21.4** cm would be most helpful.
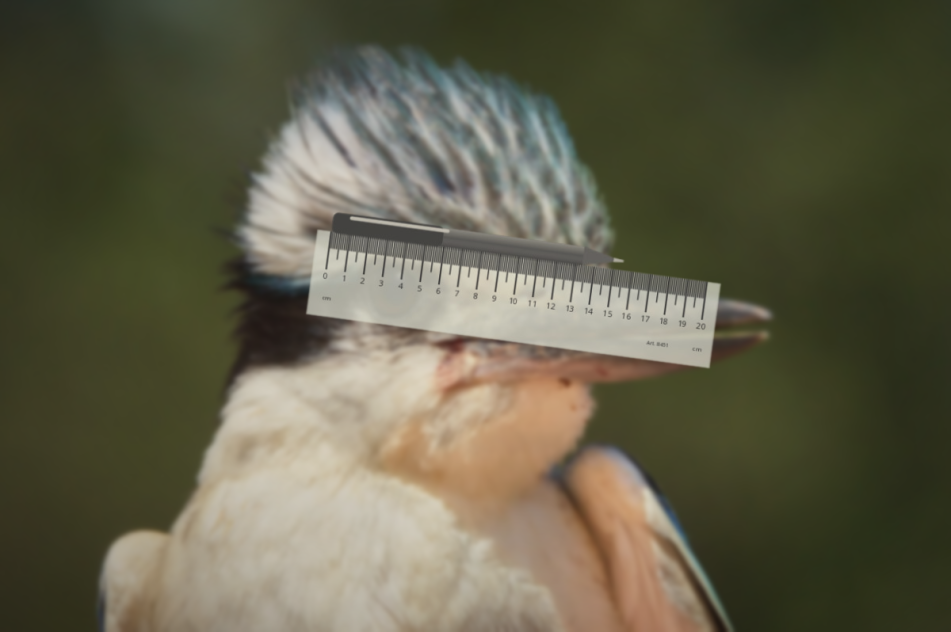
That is **15.5** cm
